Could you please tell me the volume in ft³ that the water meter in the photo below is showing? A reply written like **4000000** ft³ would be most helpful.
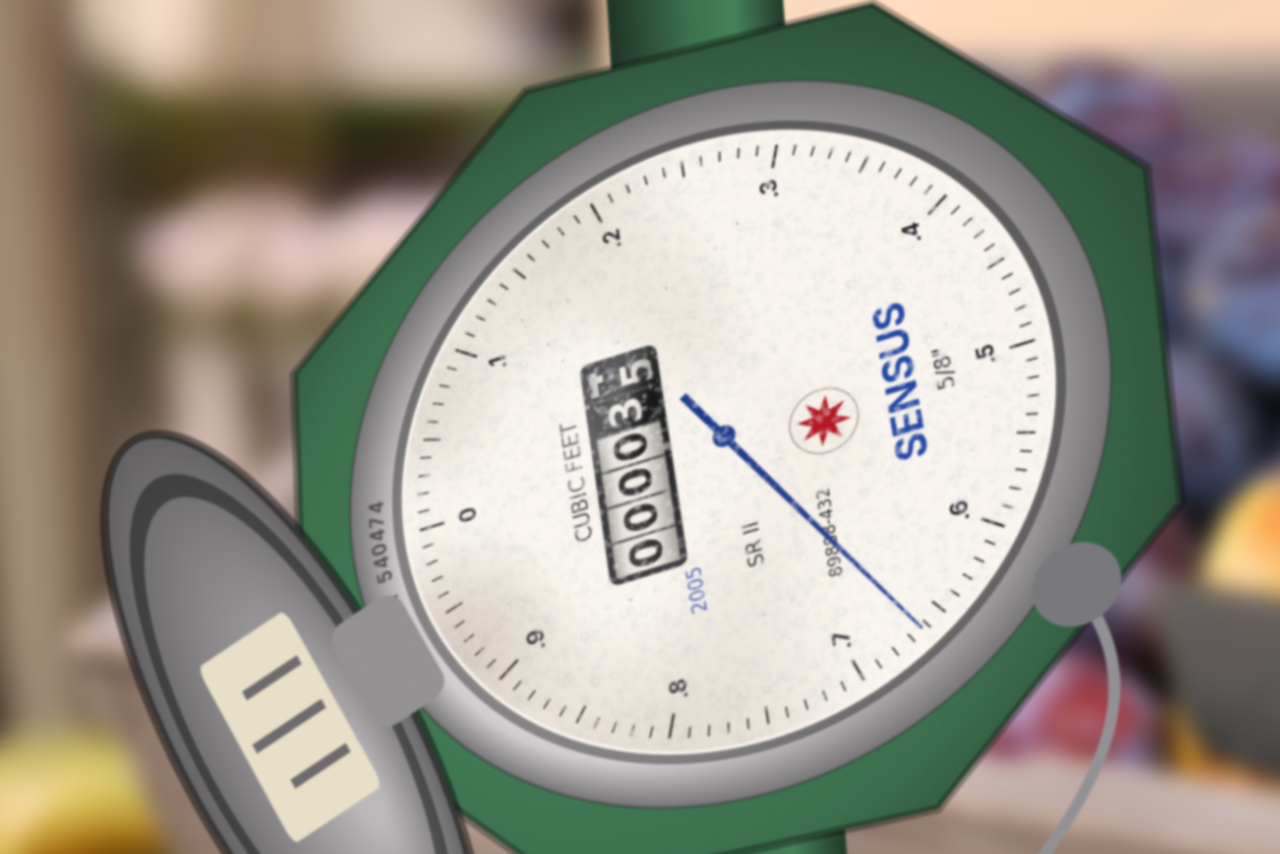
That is **34.66** ft³
